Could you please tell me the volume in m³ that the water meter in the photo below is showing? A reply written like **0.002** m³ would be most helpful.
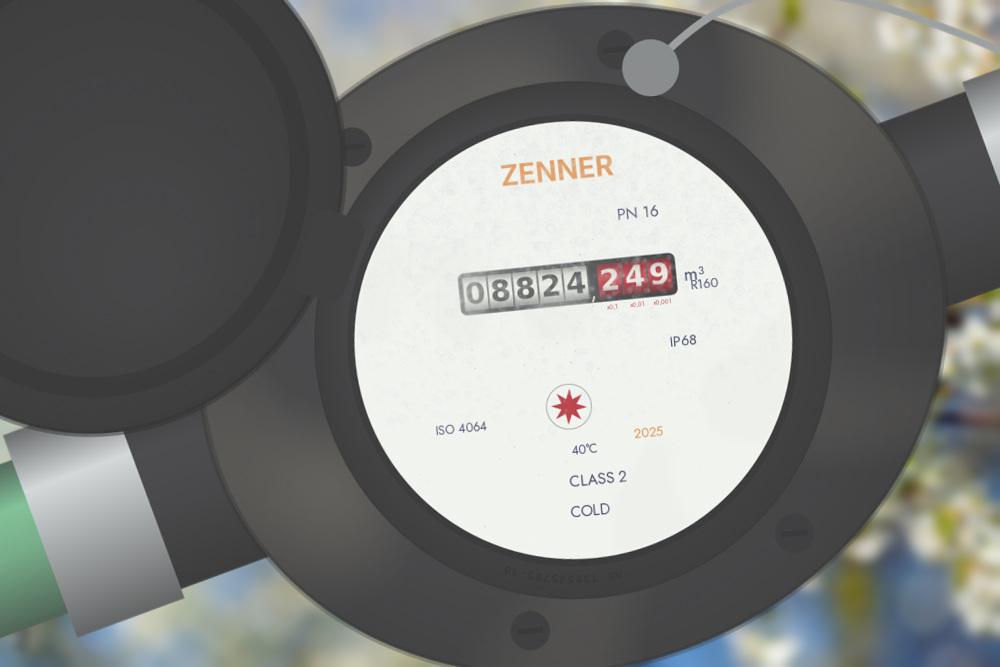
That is **8824.249** m³
